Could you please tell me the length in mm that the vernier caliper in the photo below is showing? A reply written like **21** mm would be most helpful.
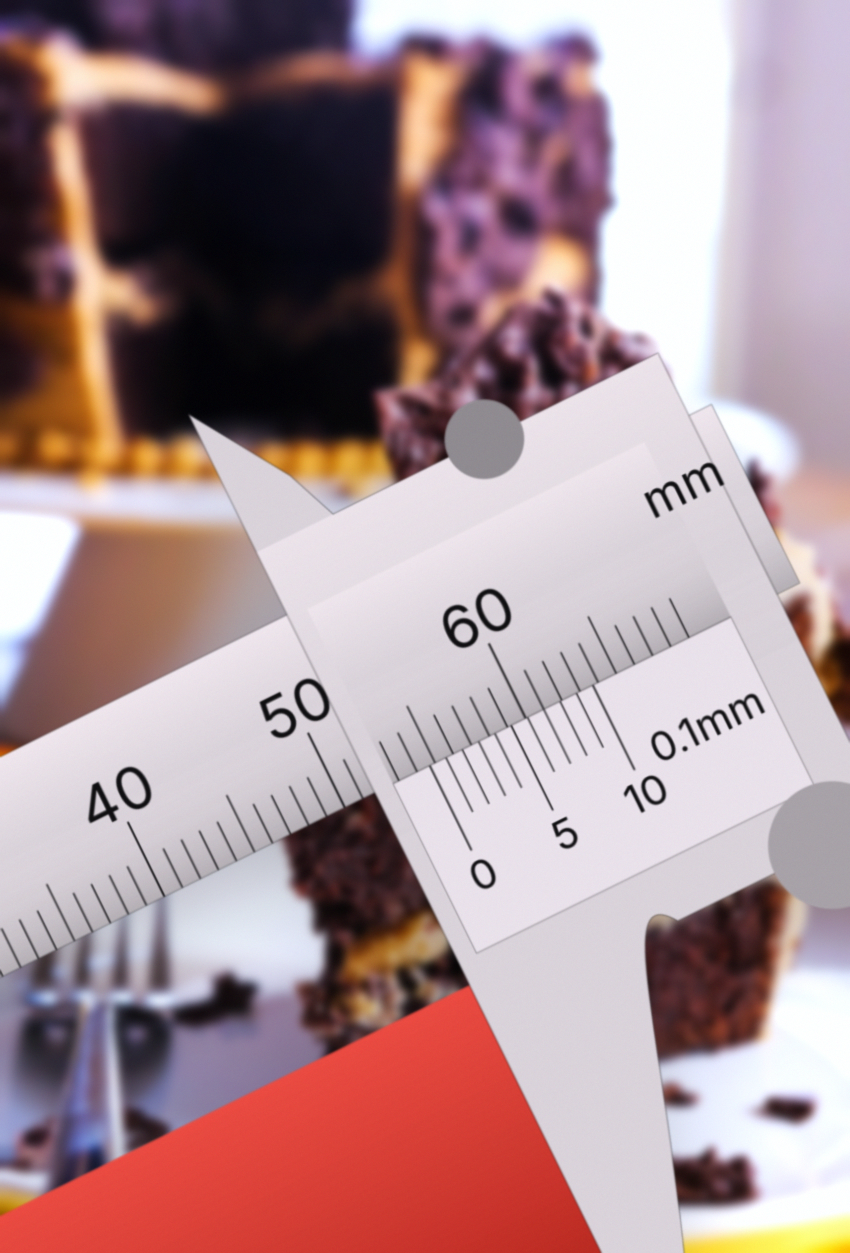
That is **54.7** mm
